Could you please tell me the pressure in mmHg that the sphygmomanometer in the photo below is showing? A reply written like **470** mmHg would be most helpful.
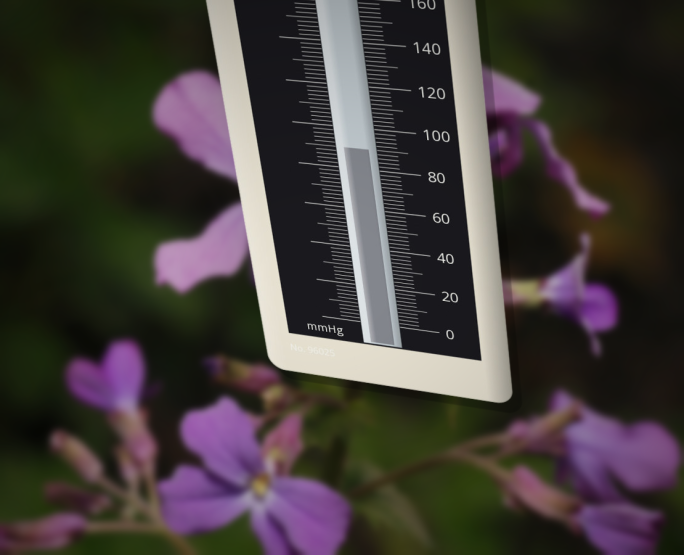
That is **90** mmHg
